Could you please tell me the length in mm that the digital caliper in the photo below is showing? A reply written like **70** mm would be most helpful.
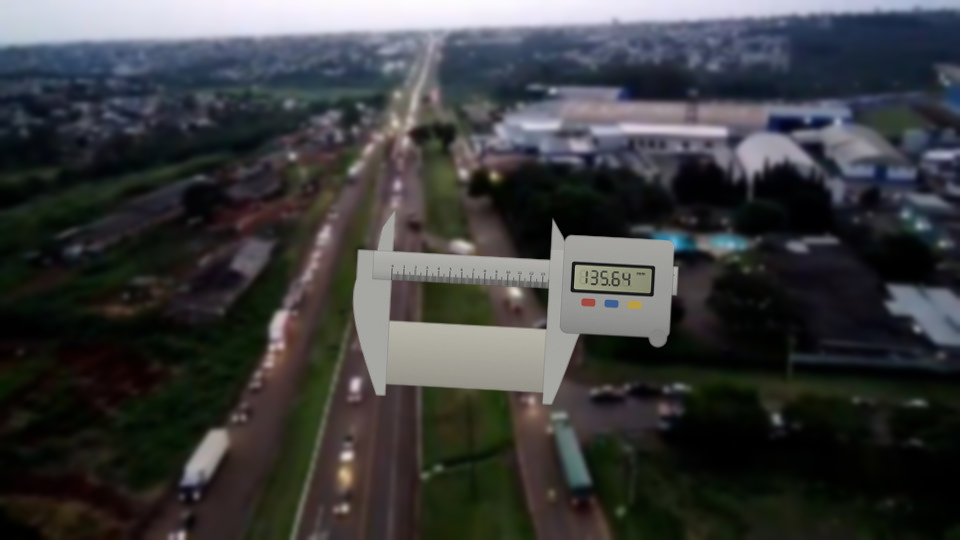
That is **135.64** mm
